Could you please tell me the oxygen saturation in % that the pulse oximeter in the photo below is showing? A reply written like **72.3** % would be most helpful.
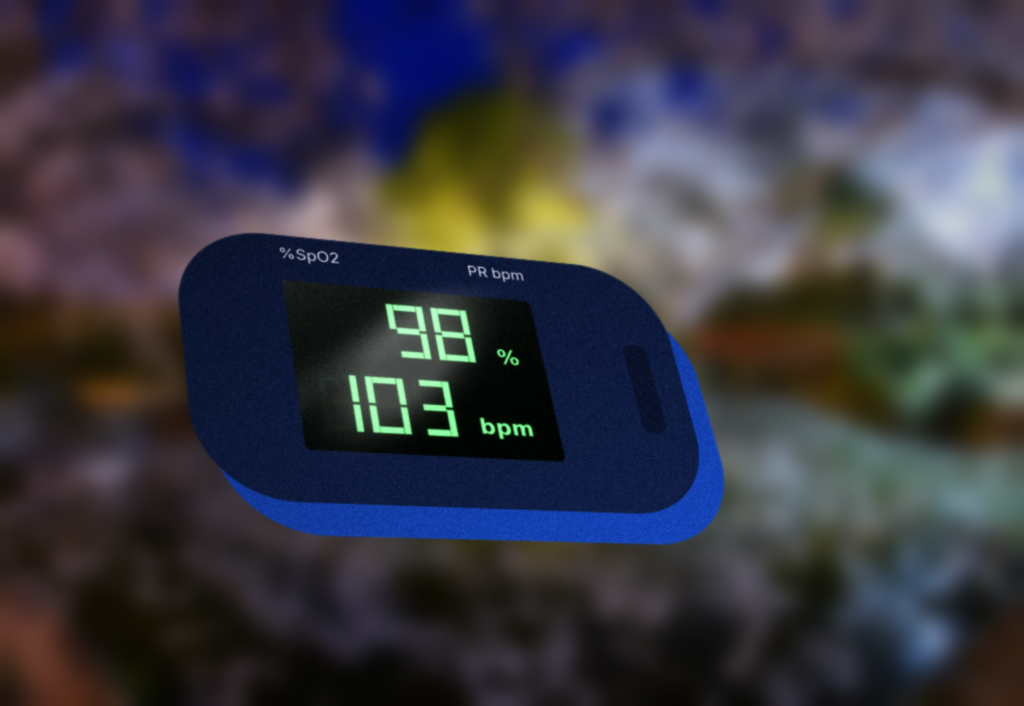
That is **98** %
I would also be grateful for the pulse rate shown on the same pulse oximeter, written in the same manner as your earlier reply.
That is **103** bpm
